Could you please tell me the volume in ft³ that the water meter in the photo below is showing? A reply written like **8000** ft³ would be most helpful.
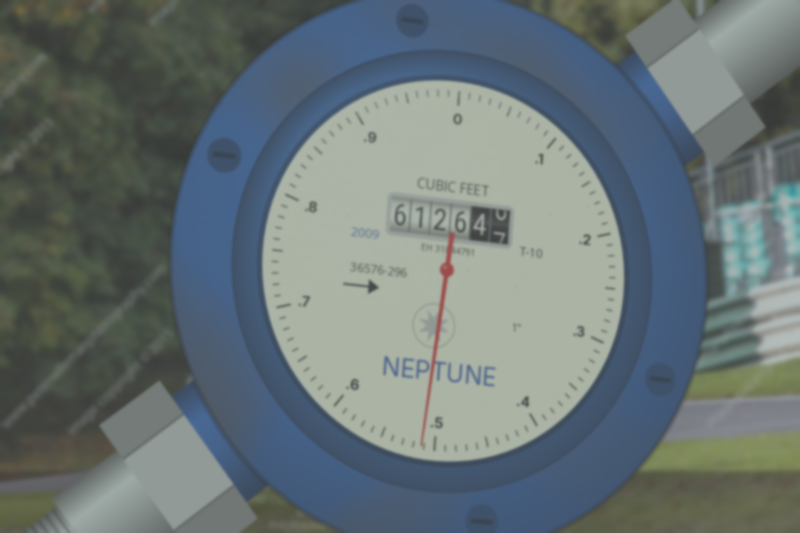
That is **612646.51** ft³
